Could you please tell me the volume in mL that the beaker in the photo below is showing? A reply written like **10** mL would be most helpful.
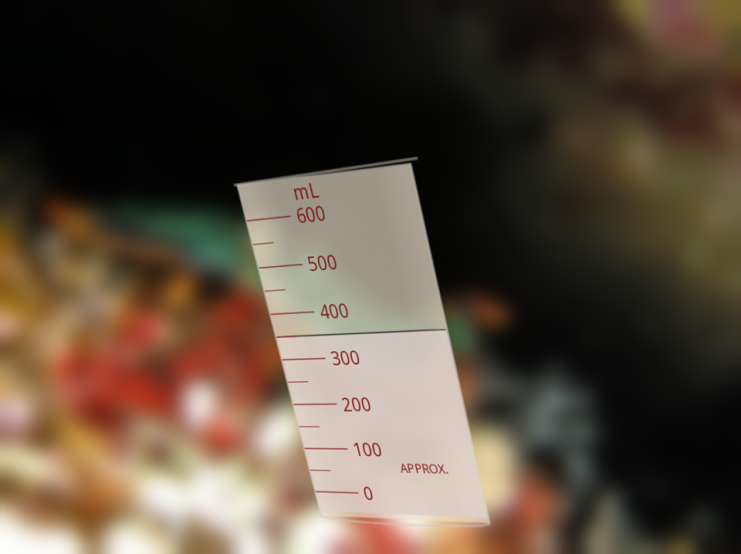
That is **350** mL
